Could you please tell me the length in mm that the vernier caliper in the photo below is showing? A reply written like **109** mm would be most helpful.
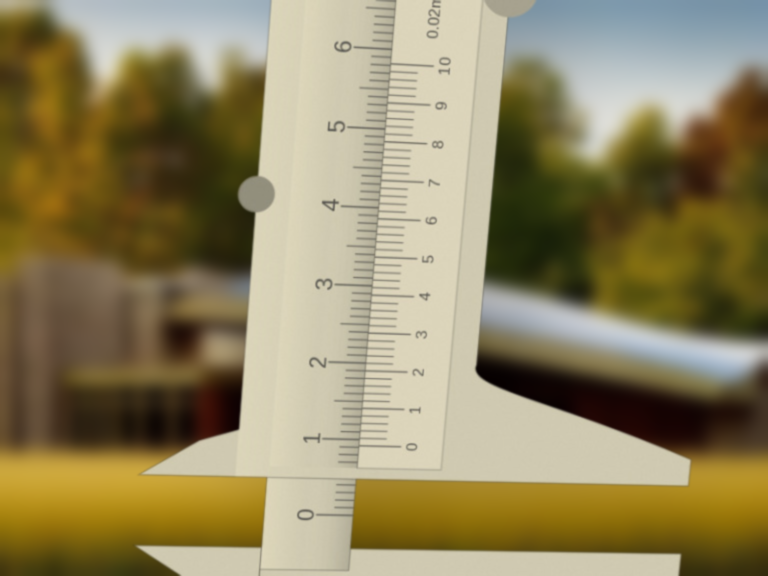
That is **9.2** mm
